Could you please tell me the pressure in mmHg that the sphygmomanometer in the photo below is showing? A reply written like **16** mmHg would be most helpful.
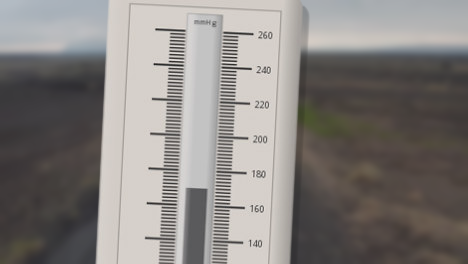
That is **170** mmHg
